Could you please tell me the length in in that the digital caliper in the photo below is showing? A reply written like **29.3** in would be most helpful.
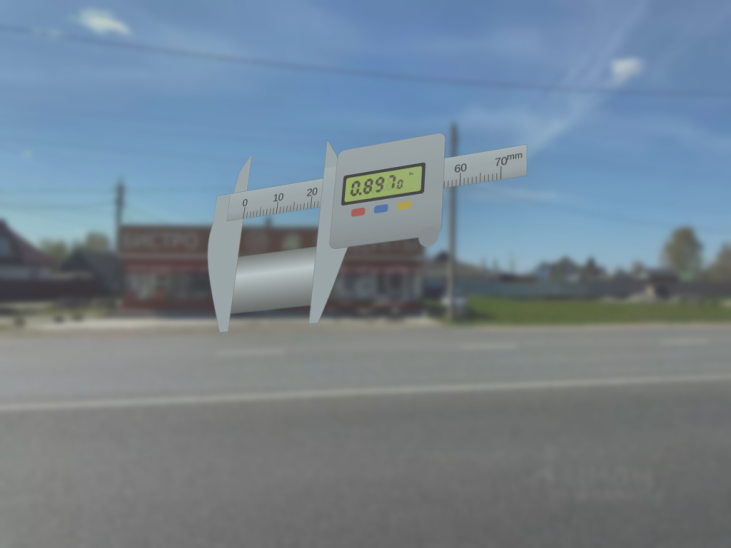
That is **0.8970** in
